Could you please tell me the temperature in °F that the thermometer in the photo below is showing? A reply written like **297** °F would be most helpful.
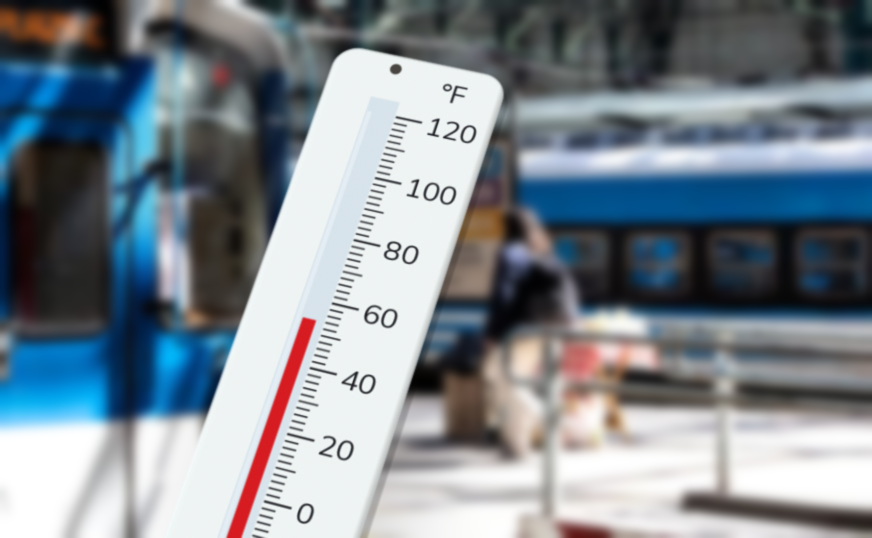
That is **54** °F
